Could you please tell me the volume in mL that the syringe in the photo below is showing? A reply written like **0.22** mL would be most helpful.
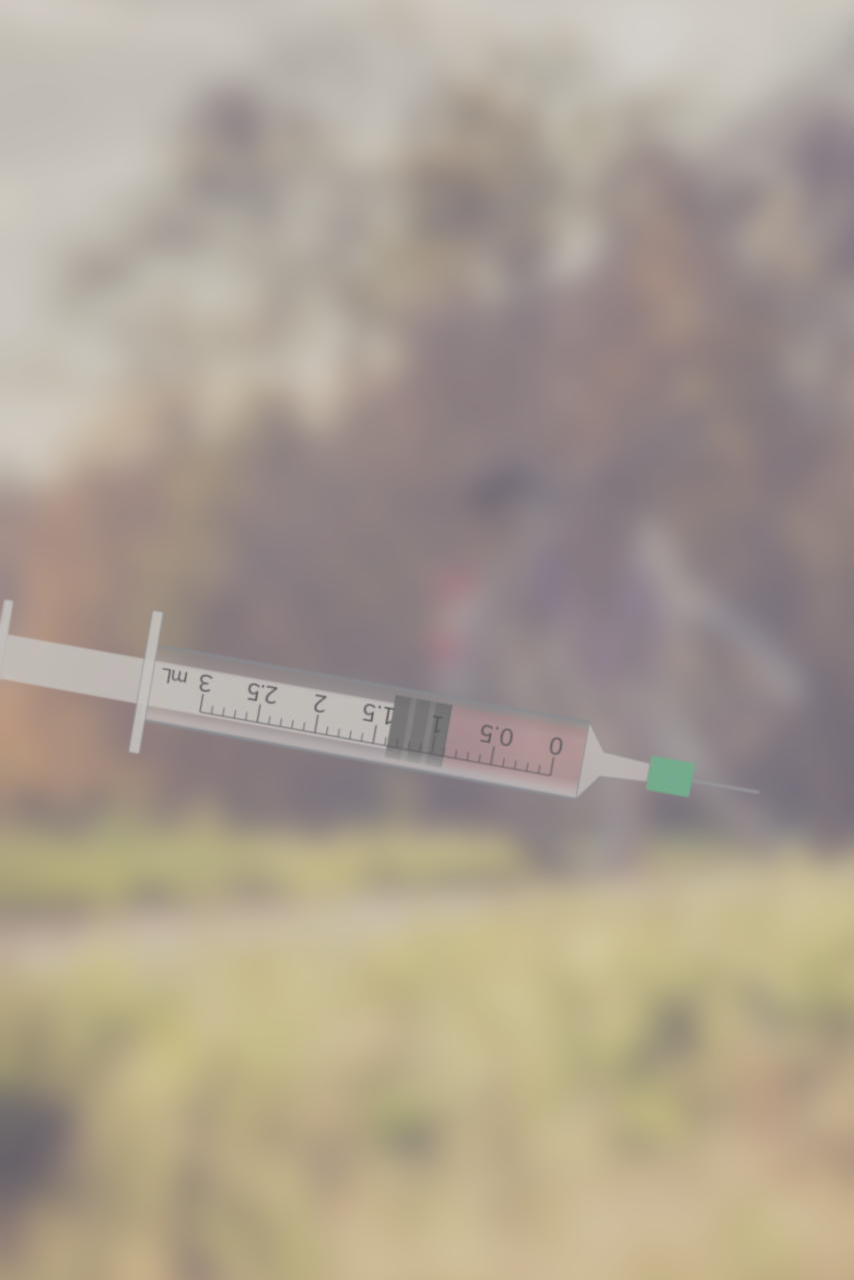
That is **0.9** mL
